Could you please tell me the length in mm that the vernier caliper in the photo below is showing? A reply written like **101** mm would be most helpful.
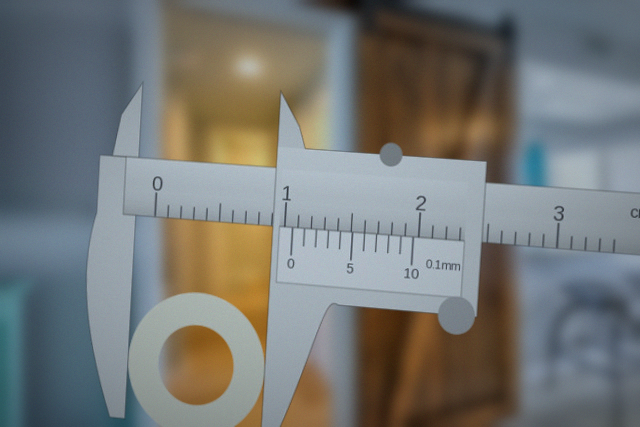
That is **10.6** mm
